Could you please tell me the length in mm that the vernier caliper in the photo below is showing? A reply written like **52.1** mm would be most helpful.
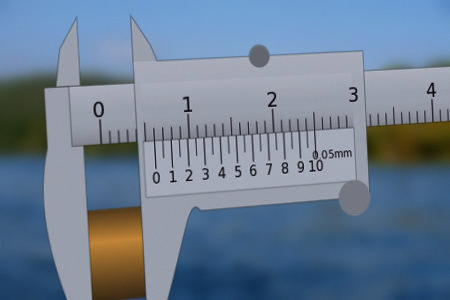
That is **6.0** mm
